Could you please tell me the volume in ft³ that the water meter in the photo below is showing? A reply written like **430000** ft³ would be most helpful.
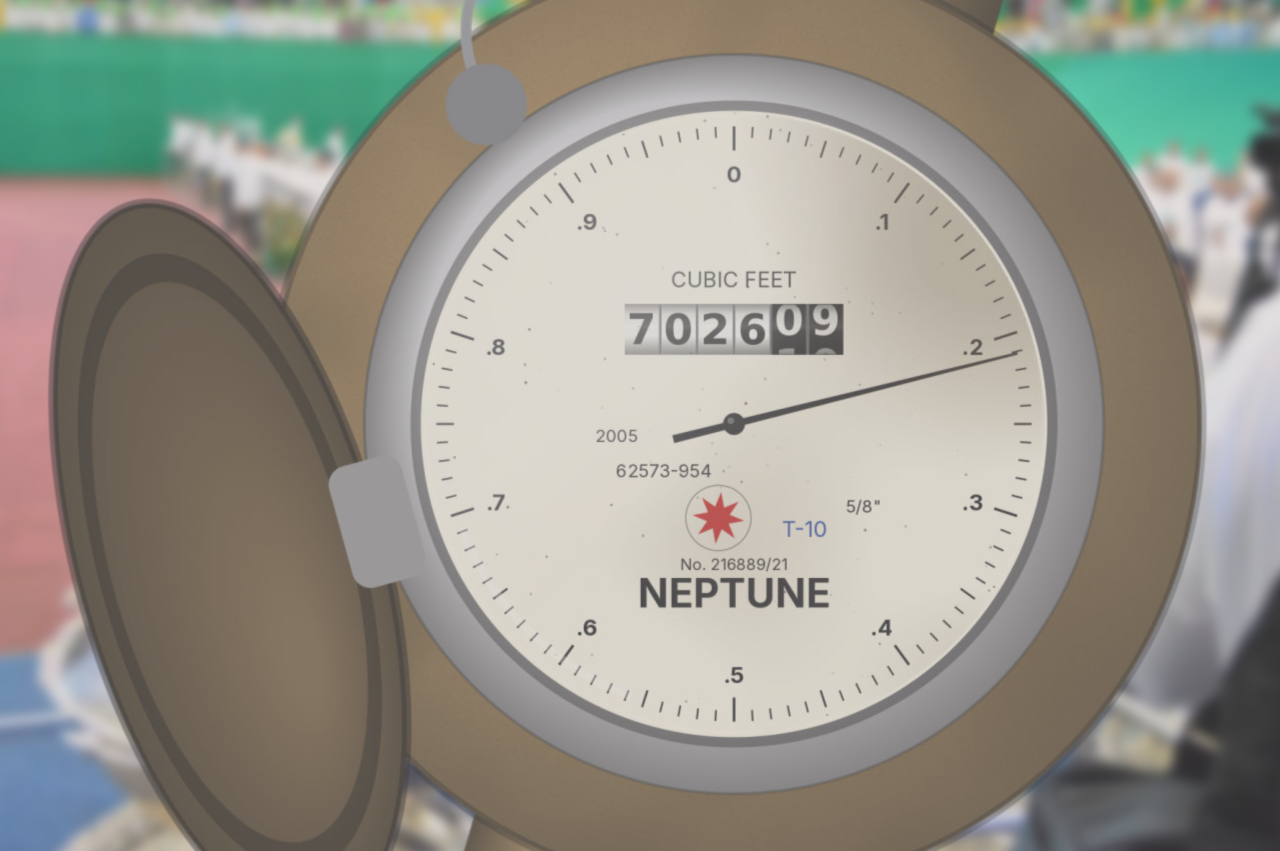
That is **702609.21** ft³
